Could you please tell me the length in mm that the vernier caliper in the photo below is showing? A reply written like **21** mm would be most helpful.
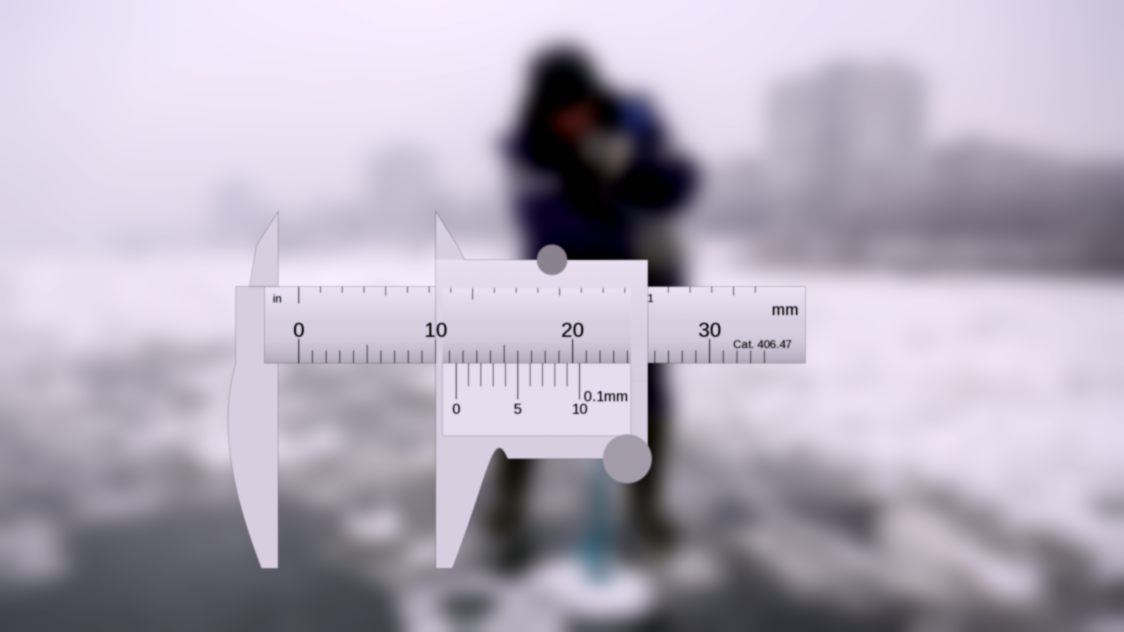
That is **11.5** mm
